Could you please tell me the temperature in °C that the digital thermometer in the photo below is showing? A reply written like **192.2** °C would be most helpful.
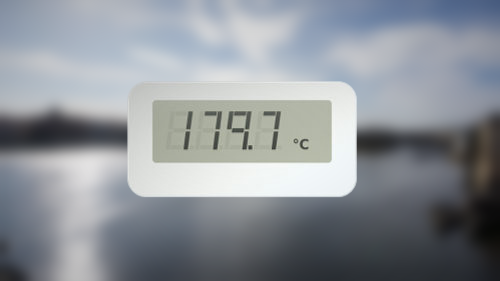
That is **179.7** °C
